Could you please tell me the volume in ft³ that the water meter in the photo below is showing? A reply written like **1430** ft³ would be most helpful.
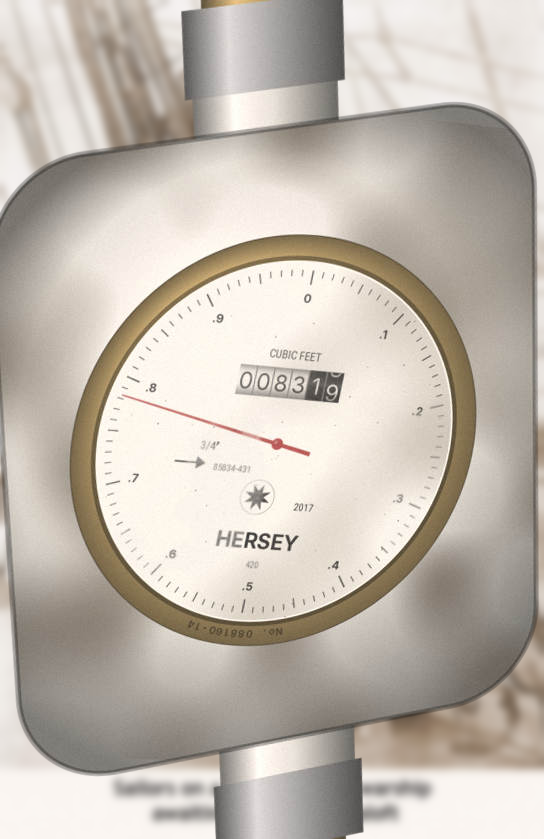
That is **8318.78** ft³
